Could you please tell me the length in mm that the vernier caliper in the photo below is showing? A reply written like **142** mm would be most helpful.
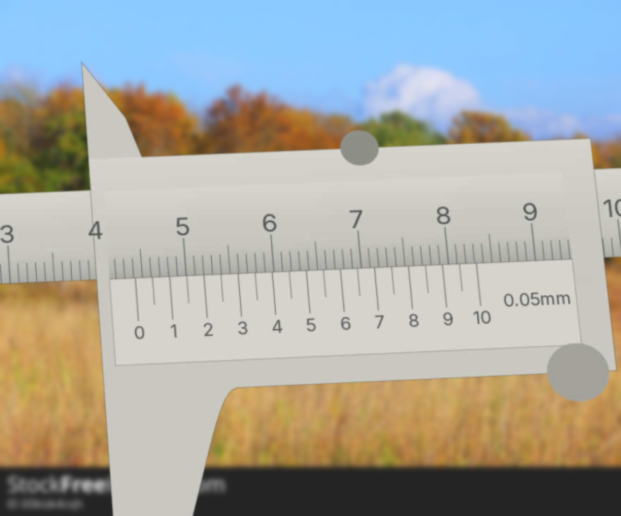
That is **44.2** mm
